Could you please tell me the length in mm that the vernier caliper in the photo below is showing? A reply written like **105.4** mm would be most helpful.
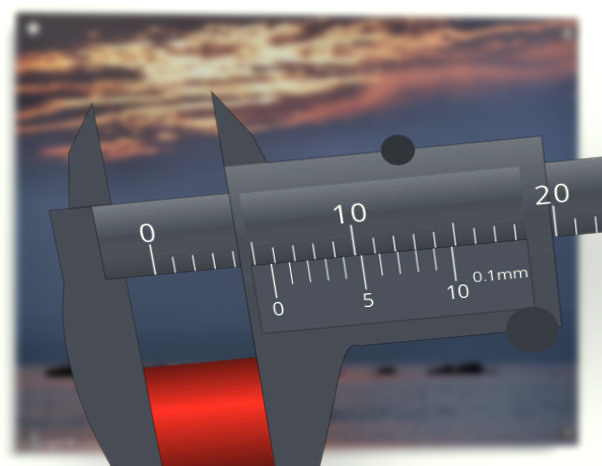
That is **5.8** mm
